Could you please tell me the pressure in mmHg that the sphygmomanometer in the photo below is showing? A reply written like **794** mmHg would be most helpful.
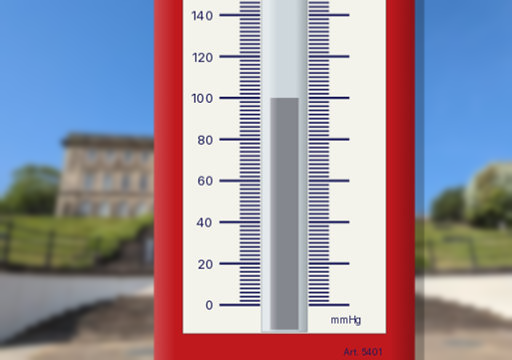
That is **100** mmHg
